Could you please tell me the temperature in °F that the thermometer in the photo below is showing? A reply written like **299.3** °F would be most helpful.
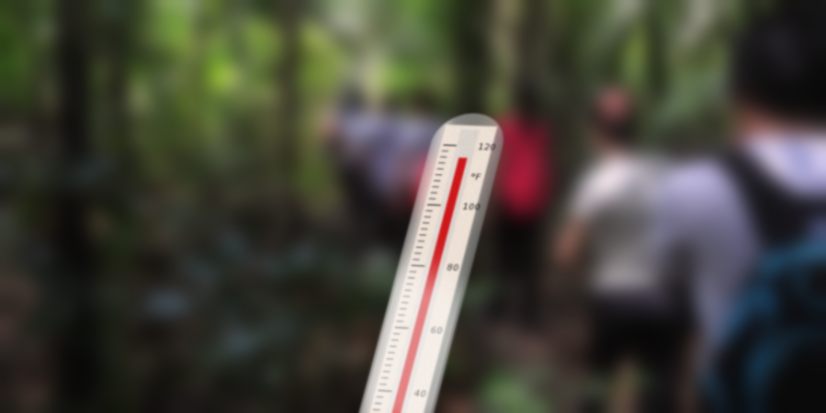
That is **116** °F
